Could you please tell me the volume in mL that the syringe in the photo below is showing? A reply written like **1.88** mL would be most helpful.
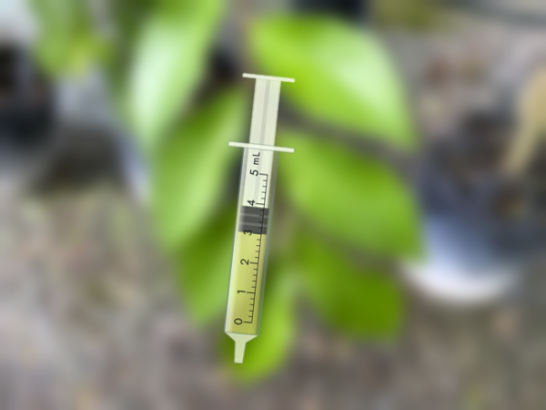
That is **3** mL
